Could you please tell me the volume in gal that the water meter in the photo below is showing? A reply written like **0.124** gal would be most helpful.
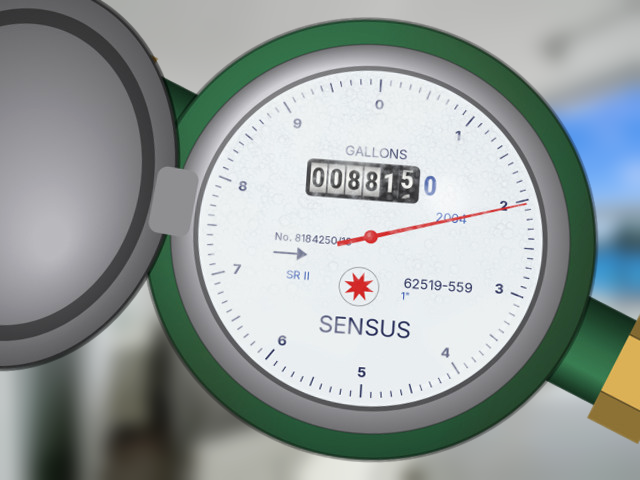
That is **88152.0** gal
